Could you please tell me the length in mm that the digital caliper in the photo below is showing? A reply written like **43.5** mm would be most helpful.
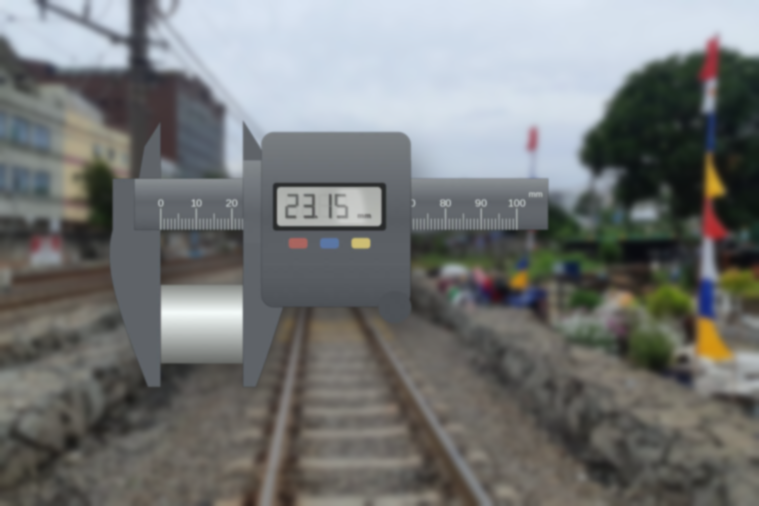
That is **23.15** mm
